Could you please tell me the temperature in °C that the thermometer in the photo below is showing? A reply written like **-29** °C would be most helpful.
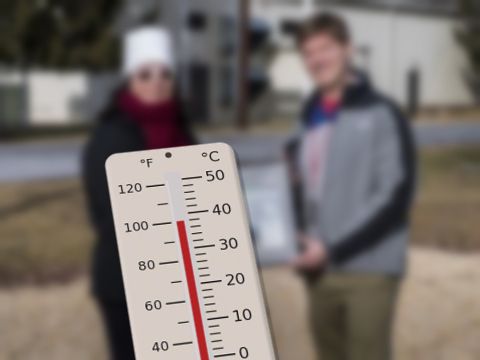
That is **38** °C
